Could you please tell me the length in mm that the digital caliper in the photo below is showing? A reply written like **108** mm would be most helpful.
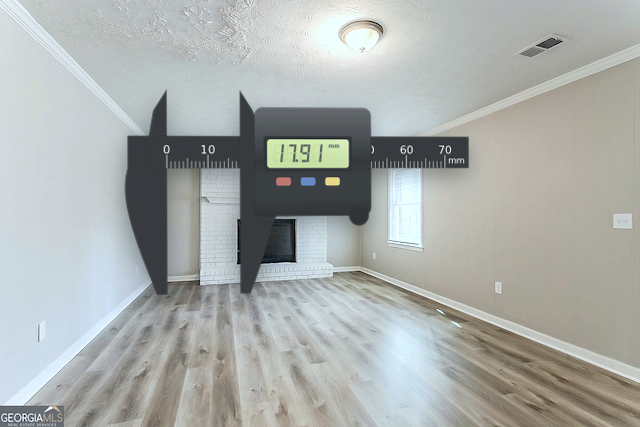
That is **17.91** mm
